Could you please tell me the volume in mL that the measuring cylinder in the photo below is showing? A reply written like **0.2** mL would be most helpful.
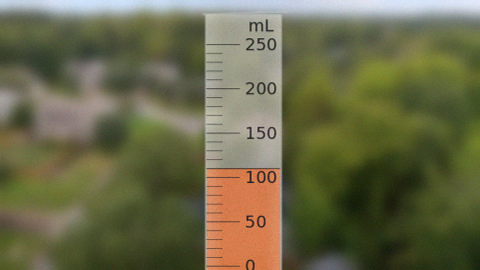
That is **110** mL
